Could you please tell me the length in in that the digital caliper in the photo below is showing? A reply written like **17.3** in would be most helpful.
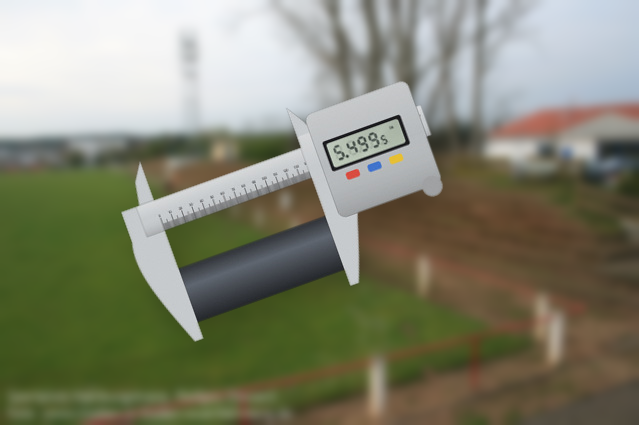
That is **5.4995** in
